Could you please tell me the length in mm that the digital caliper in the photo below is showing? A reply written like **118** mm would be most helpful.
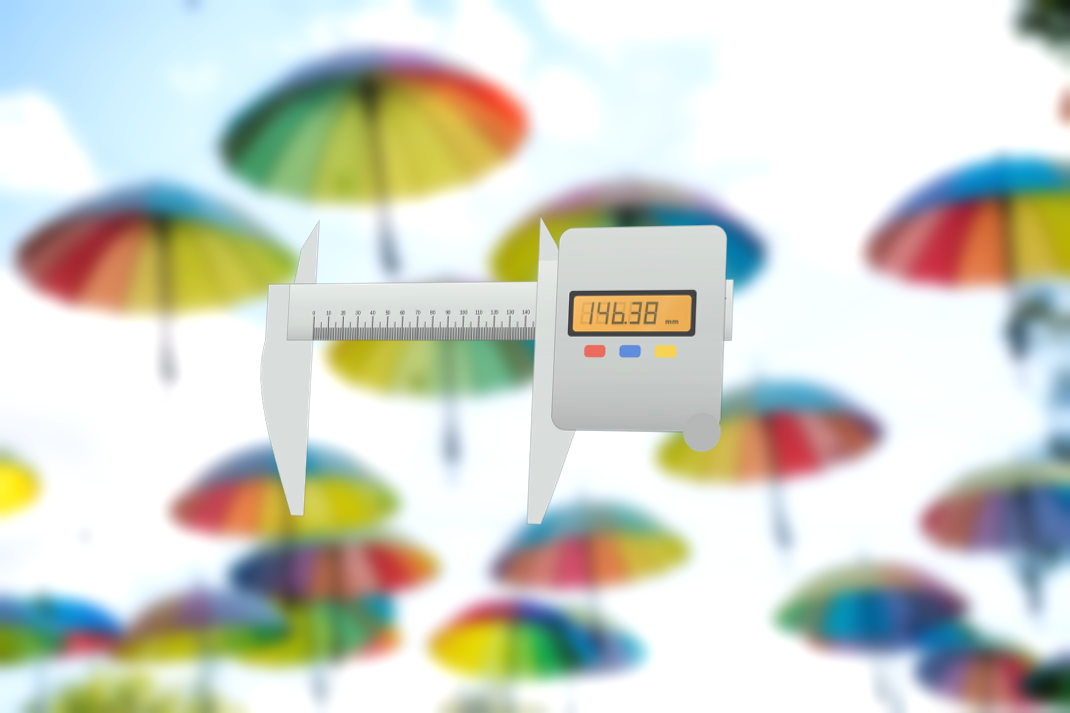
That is **146.38** mm
